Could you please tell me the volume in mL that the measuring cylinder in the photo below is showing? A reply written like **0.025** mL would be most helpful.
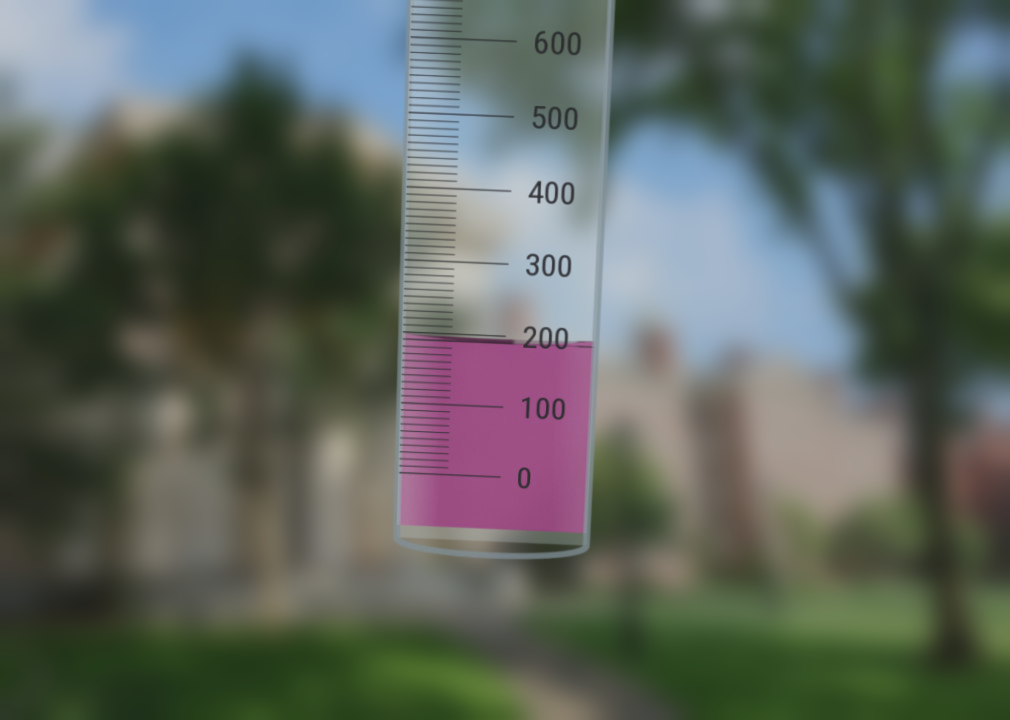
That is **190** mL
